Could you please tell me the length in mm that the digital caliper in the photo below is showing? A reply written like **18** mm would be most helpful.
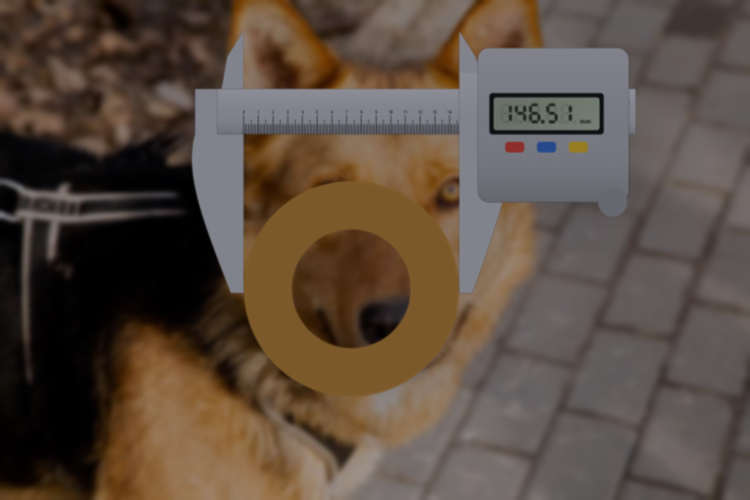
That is **146.51** mm
